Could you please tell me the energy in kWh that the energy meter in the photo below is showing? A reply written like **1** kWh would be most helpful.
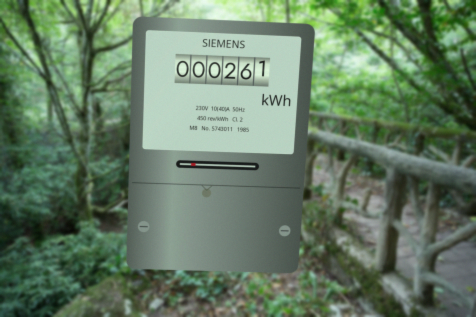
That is **261** kWh
